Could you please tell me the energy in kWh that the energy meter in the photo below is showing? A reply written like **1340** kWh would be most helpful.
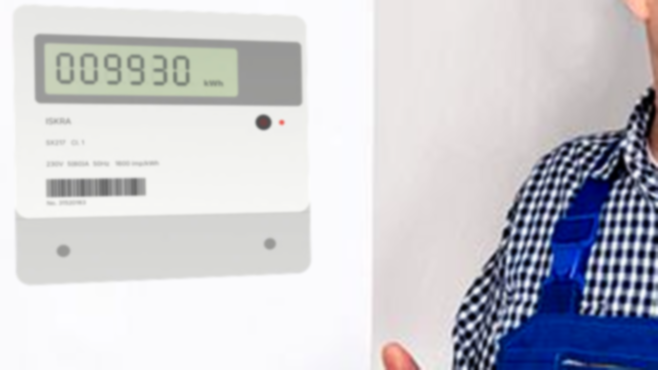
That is **9930** kWh
